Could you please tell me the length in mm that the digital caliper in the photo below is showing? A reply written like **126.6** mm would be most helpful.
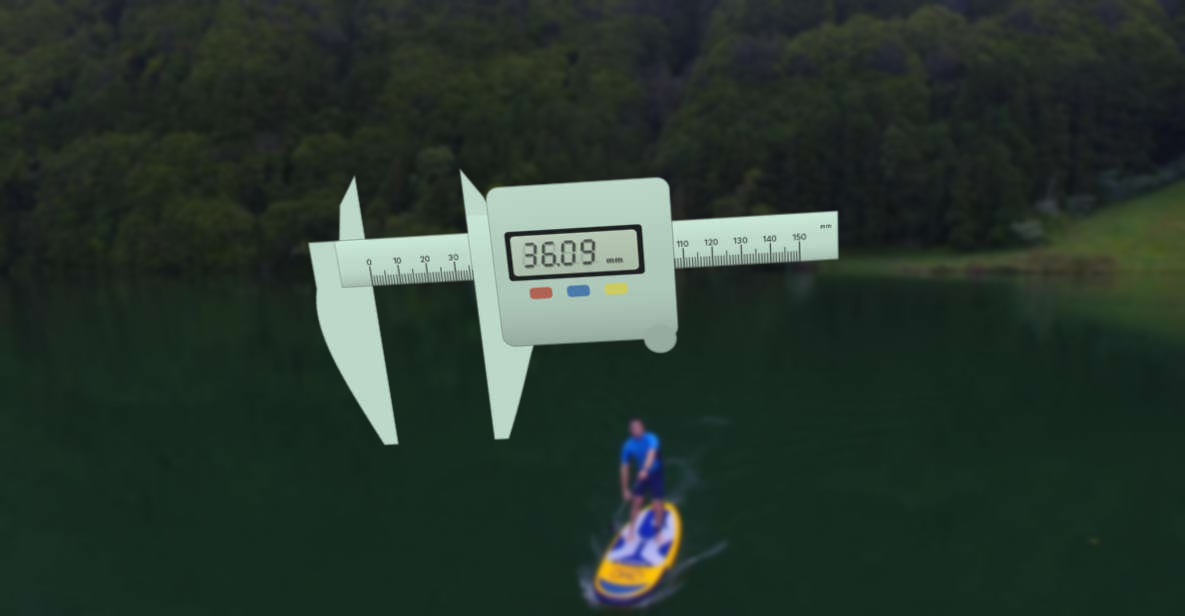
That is **36.09** mm
